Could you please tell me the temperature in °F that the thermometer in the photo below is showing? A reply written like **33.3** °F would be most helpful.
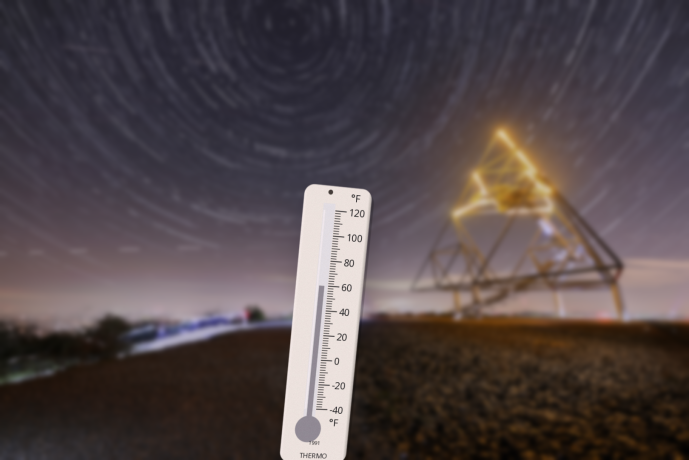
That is **60** °F
